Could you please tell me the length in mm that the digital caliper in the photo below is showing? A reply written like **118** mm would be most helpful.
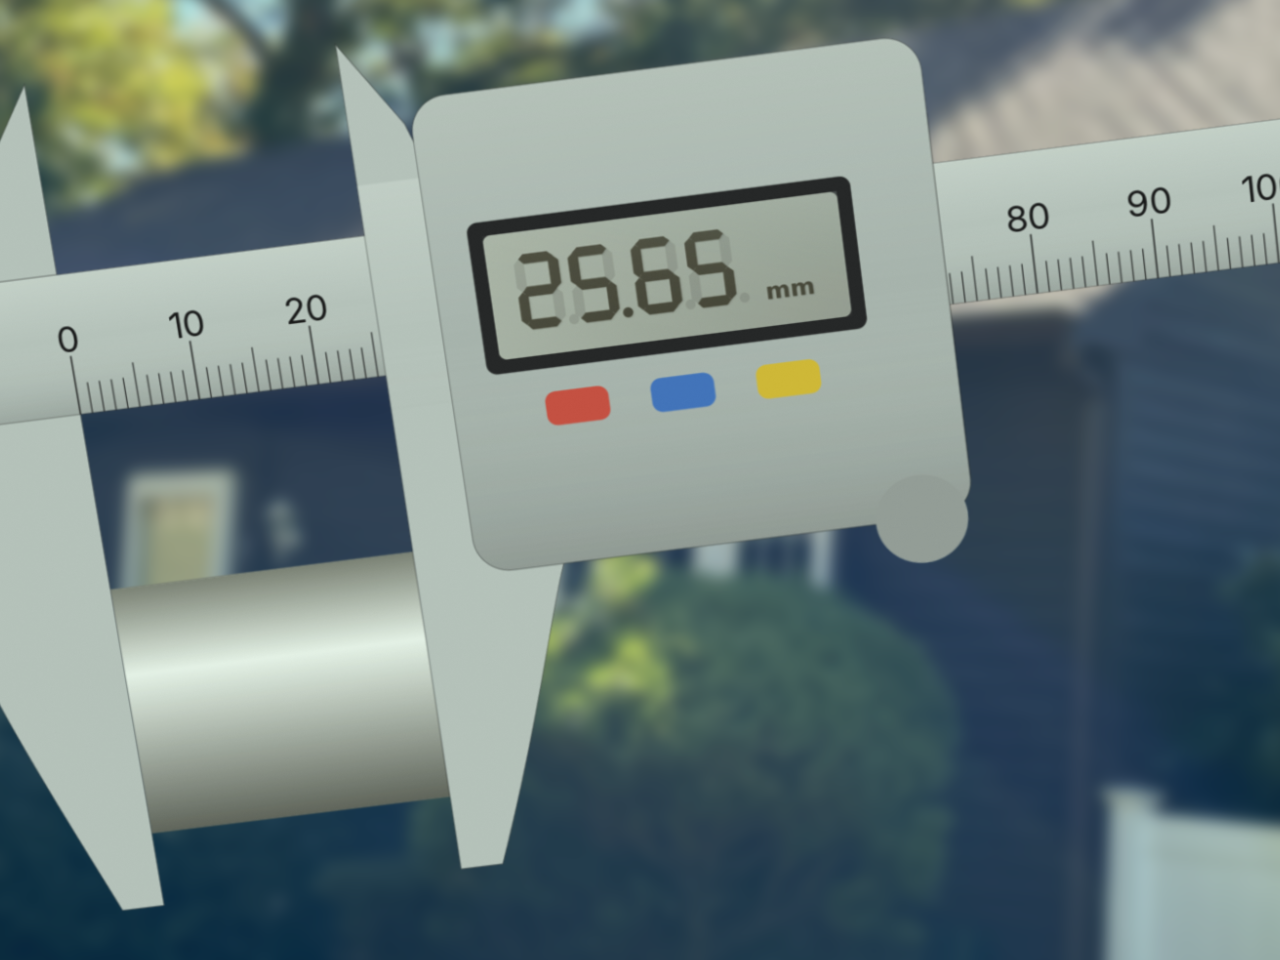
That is **25.65** mm
